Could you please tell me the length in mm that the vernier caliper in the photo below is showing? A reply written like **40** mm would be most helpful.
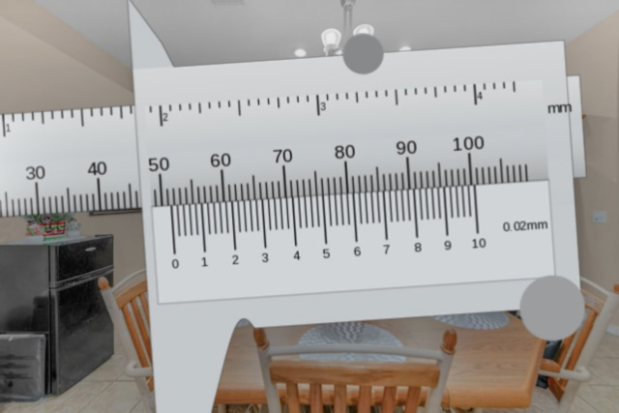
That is **51.5** mm
